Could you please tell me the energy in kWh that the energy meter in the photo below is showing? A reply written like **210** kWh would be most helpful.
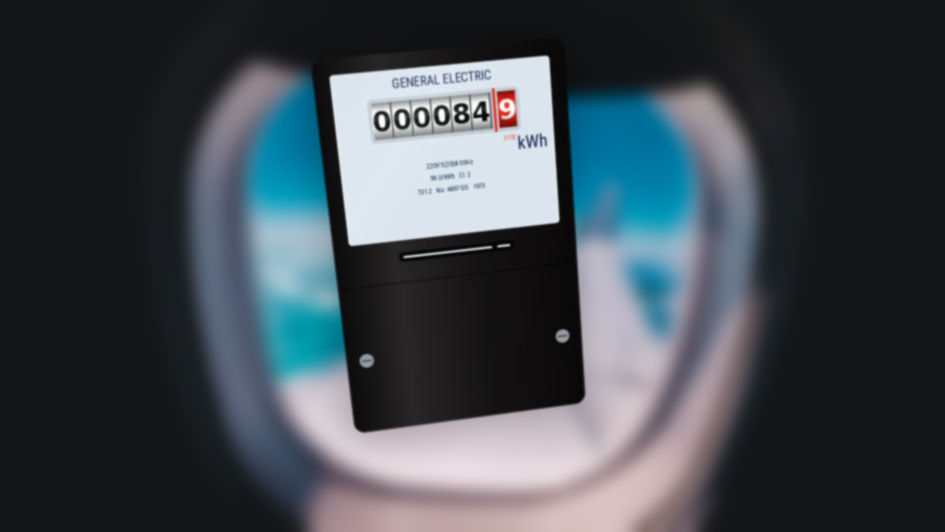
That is **84.9** kWh
